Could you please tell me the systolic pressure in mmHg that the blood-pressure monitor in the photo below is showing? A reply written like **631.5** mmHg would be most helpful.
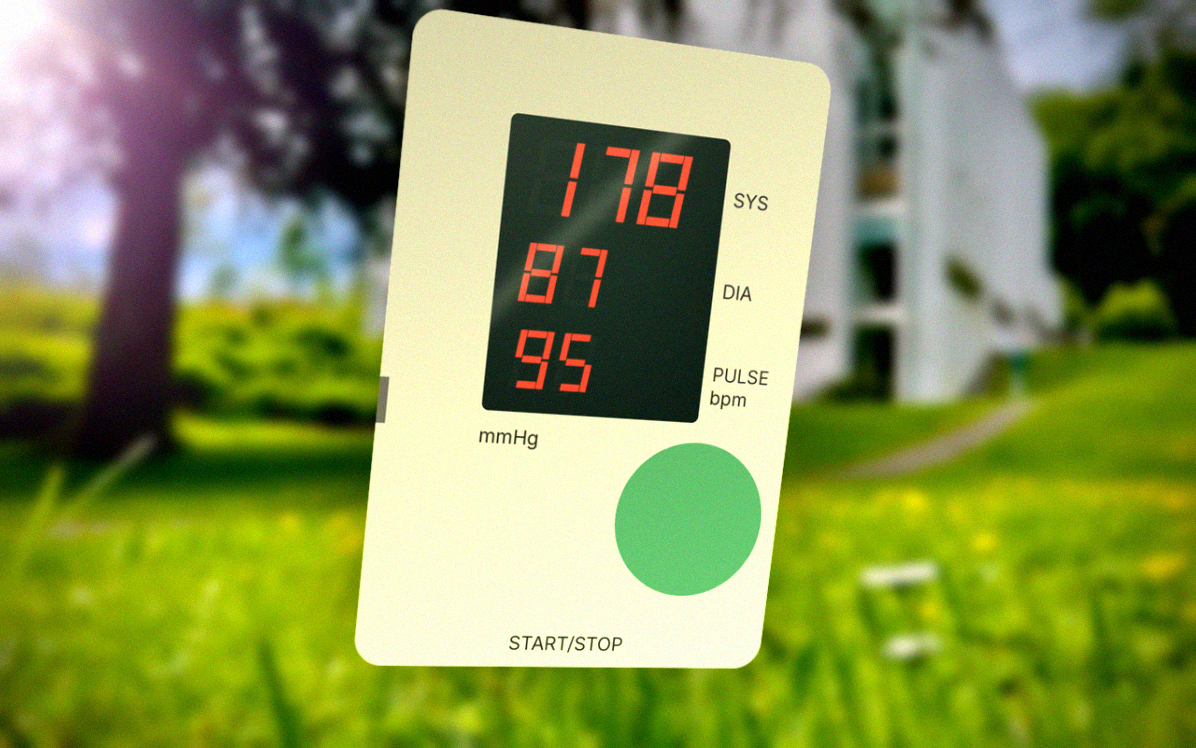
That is **178** mmHg
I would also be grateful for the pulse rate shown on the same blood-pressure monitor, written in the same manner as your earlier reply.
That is **95** bpm
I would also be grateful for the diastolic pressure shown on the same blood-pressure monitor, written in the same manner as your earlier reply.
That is **87** mmHg
